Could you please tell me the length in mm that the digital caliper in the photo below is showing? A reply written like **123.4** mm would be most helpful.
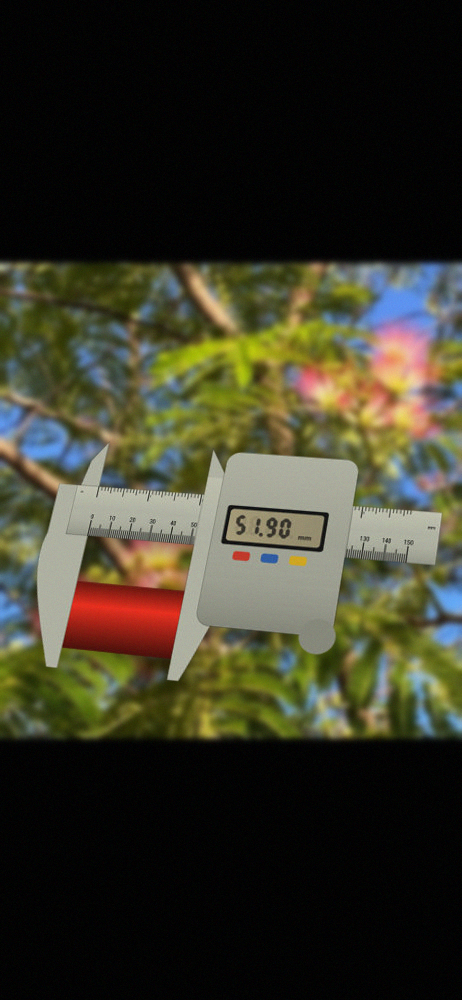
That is **51.90** mm
